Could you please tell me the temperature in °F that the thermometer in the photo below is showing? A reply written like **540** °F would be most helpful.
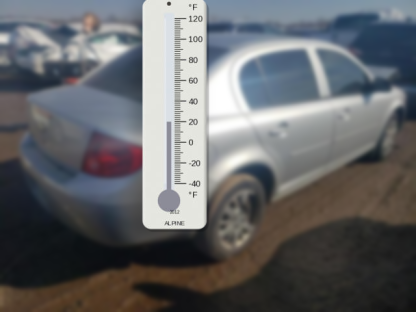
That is **20** °F
